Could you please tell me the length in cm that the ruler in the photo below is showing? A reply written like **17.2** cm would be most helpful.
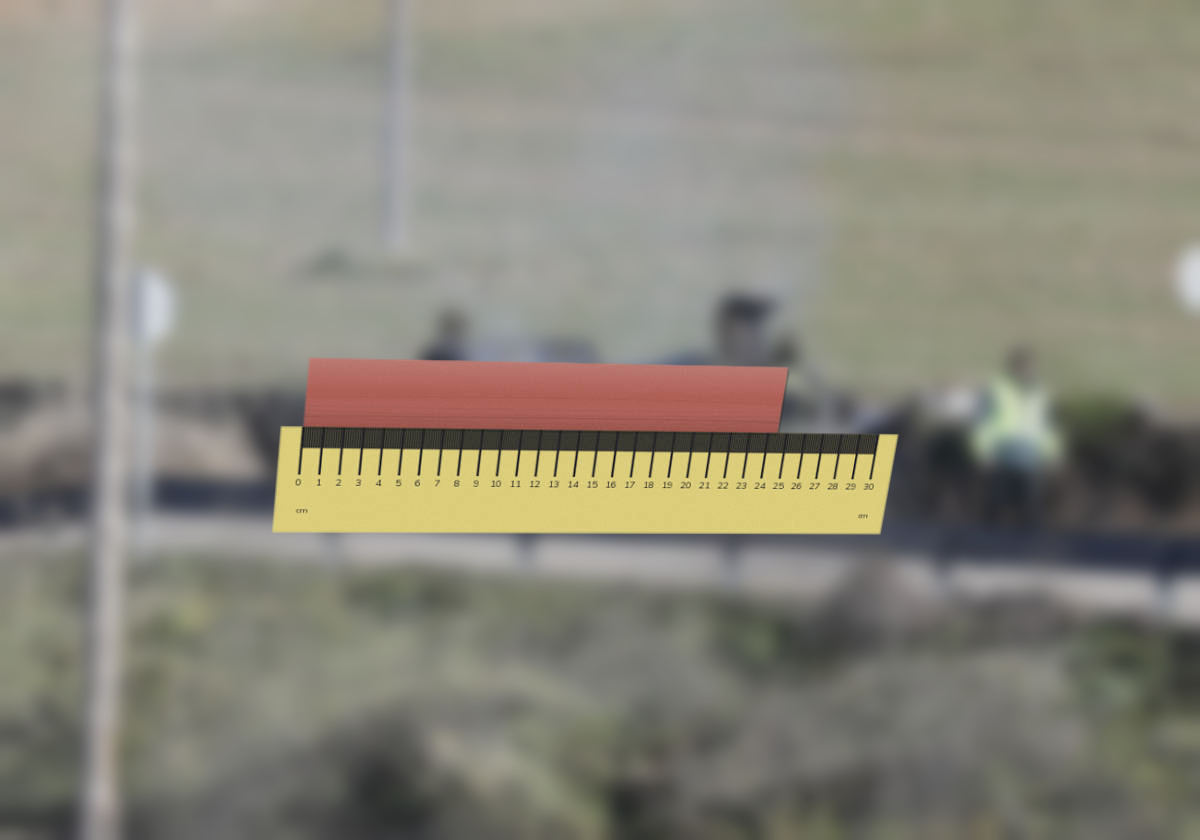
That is **24.5** cm
